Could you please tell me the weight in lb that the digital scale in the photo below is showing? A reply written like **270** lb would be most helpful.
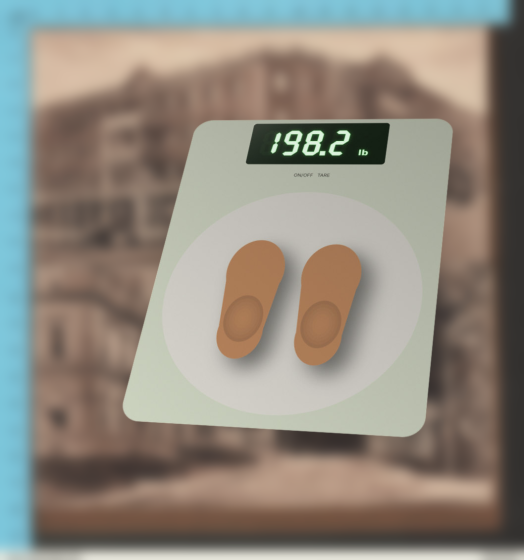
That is **198.2** lb
